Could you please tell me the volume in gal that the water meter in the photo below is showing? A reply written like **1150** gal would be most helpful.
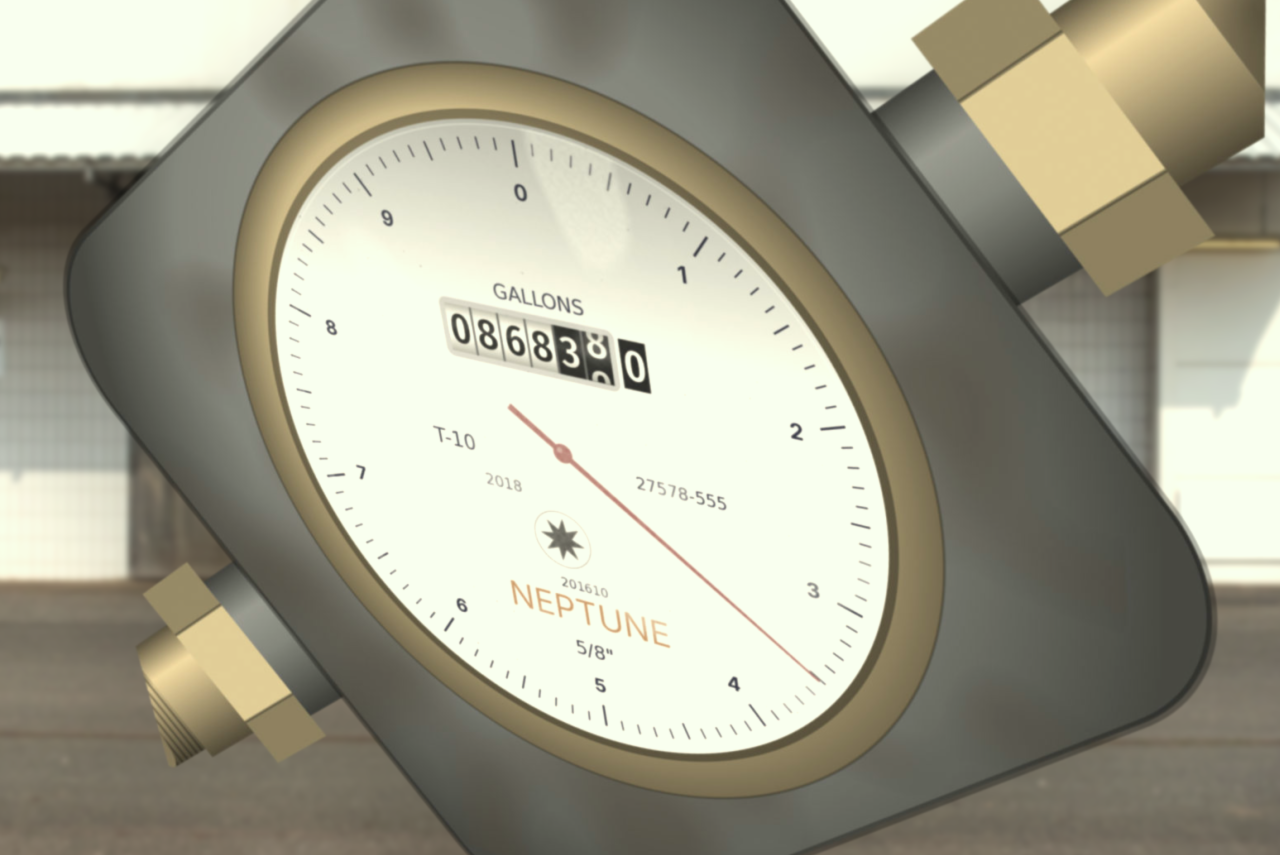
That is **868383.5** gal
